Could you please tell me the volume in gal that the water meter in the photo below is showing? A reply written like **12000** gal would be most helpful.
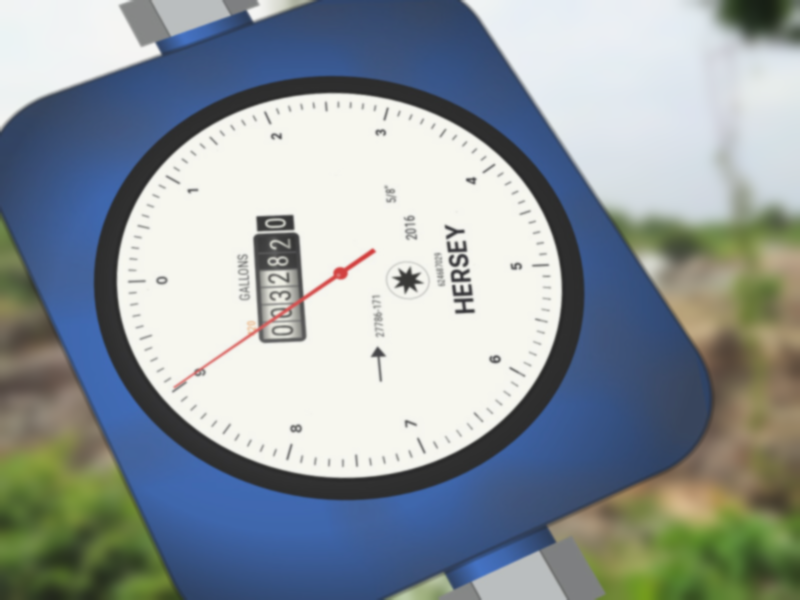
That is **32819.0** gal
